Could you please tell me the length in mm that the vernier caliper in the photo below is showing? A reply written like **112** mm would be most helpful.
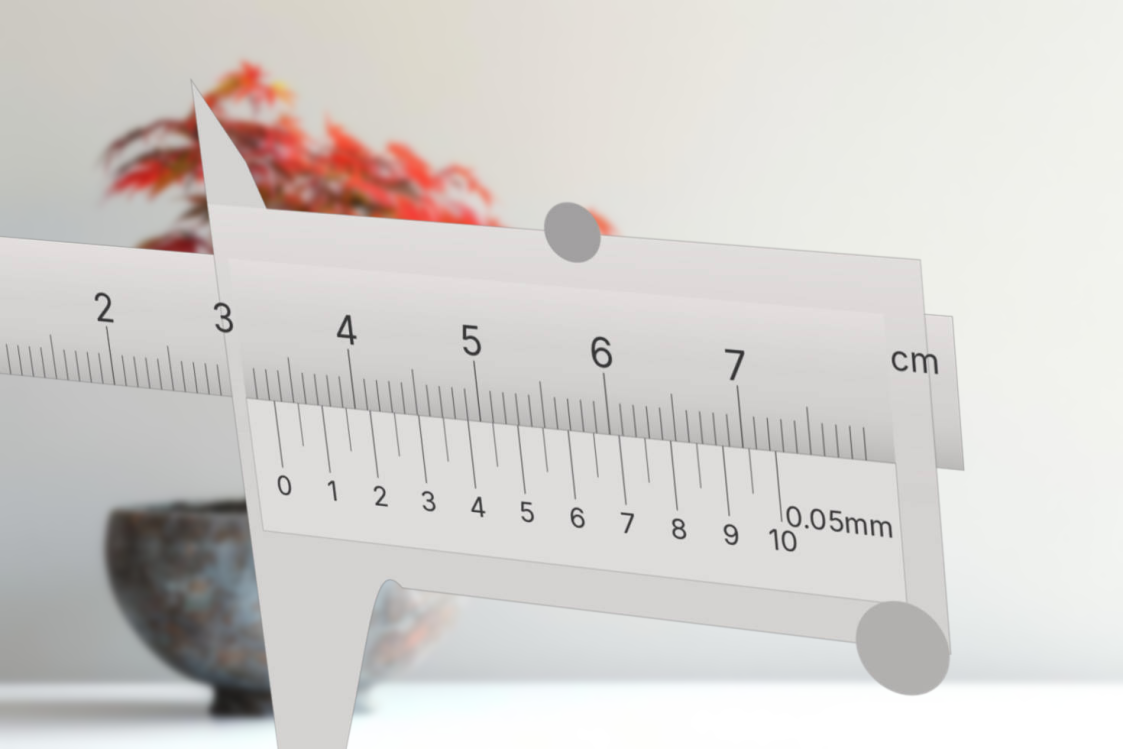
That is **33.4** mm
